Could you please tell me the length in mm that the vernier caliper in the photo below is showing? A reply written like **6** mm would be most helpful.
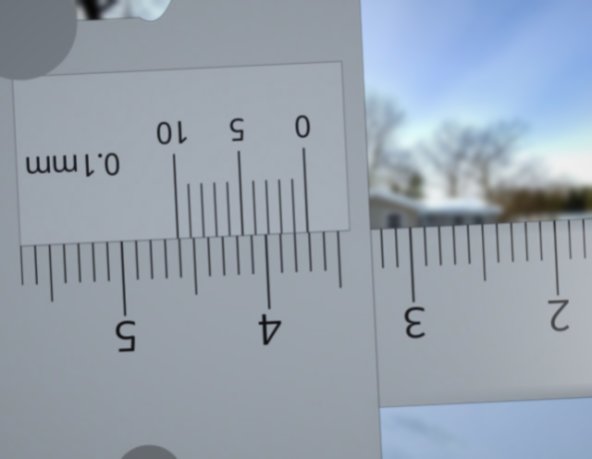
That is **37.1** mm
